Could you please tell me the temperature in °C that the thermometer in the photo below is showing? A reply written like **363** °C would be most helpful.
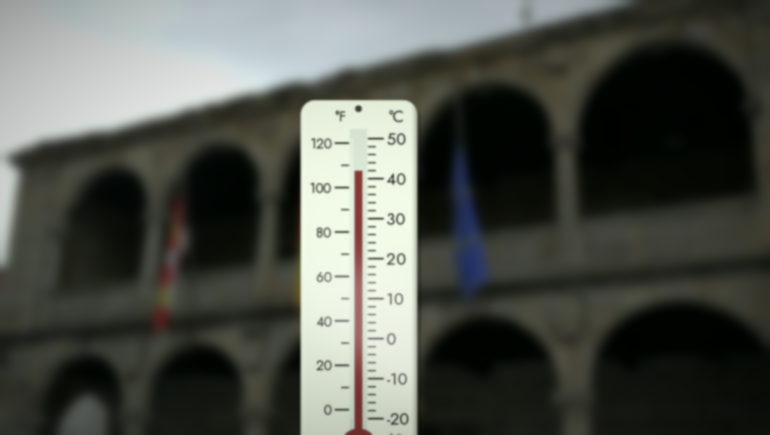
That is **42** °C
